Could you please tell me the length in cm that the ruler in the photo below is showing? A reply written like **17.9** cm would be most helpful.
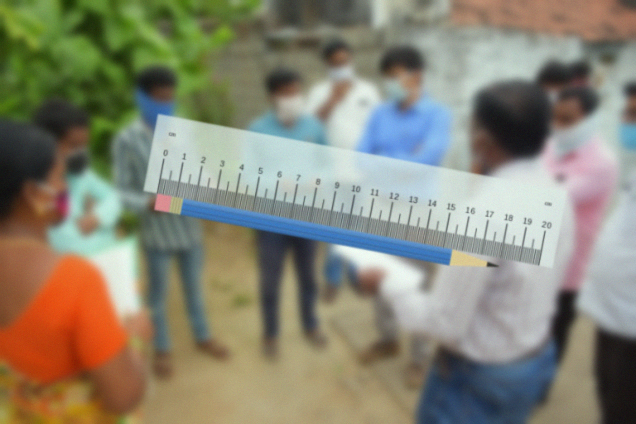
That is **18** cm
